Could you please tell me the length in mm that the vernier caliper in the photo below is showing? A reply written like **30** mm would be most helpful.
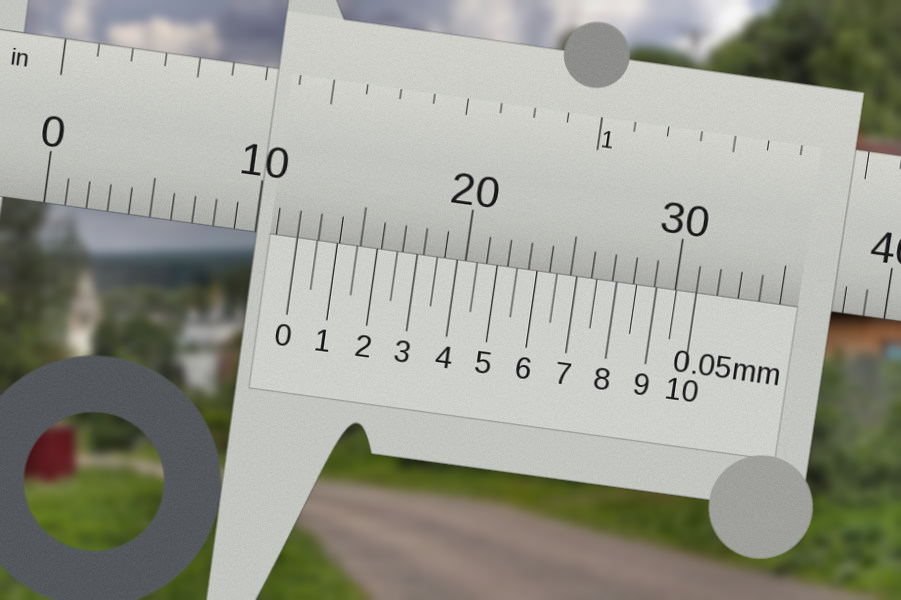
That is **12.0** mm
